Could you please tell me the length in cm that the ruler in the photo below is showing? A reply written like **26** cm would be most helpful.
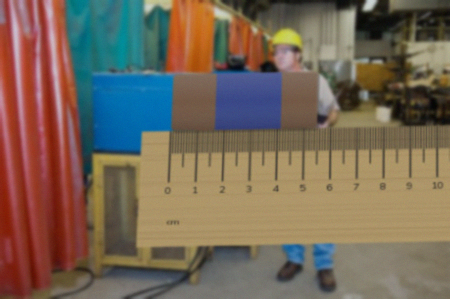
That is **5.5** cm
